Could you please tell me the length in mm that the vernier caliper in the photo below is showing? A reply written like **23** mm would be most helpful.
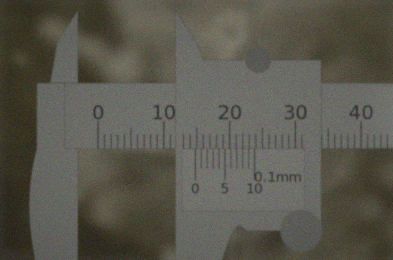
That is **14.8** mm
